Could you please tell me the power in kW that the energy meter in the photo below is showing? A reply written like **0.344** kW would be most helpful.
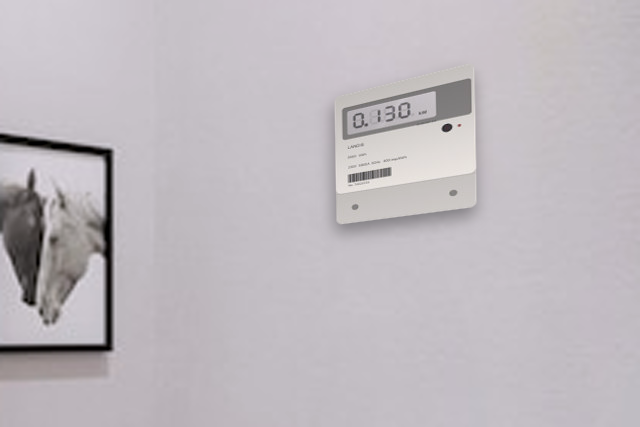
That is **0.130** kW
